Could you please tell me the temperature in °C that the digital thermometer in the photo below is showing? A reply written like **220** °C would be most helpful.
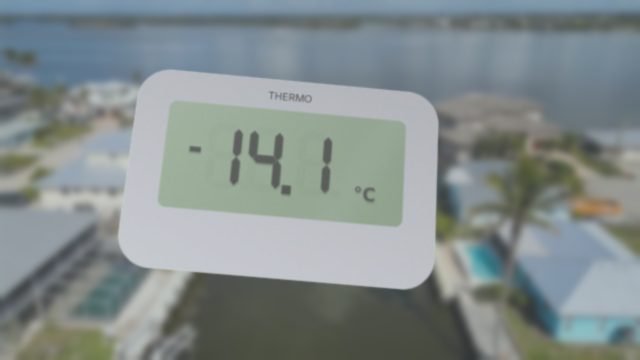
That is **-14.1** °C
